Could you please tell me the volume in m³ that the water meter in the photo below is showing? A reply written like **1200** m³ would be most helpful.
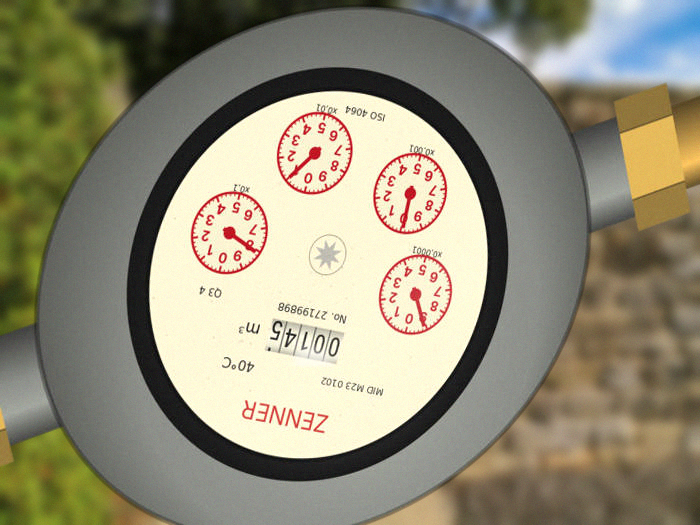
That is **144.8099** m³
